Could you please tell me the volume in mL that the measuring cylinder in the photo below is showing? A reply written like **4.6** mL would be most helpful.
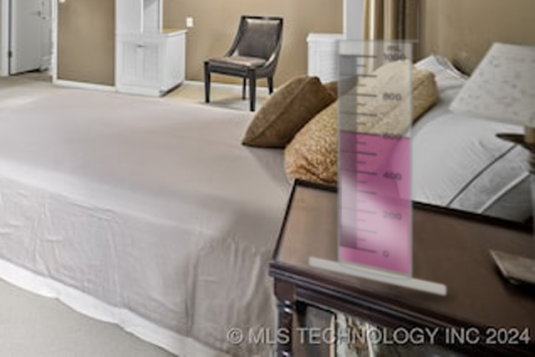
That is **600** mL
